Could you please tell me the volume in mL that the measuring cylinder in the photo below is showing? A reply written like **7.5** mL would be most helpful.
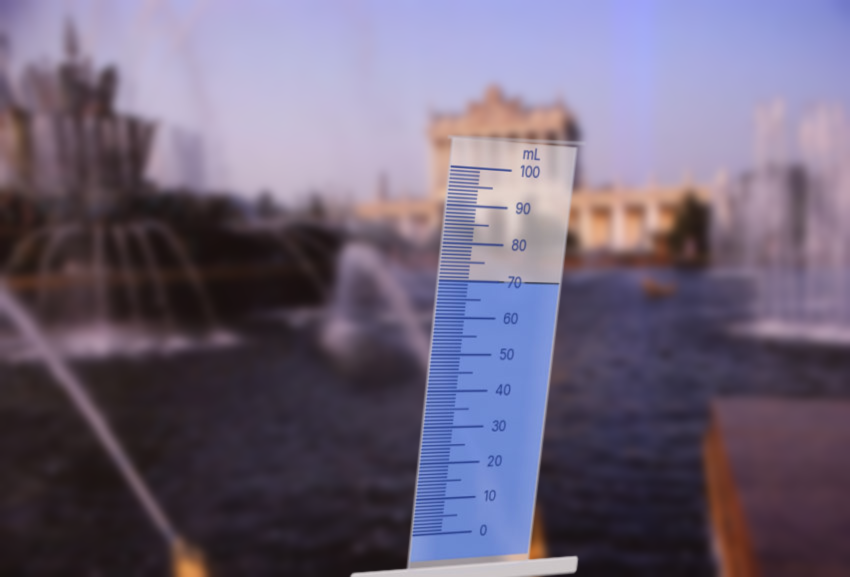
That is **70** mL
